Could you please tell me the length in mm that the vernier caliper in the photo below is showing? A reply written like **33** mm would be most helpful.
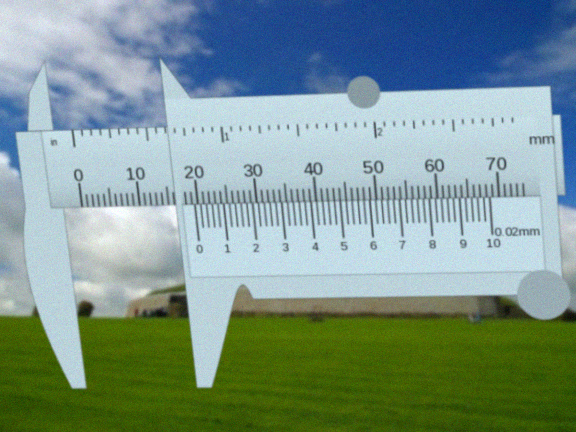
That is **19.5** mm
